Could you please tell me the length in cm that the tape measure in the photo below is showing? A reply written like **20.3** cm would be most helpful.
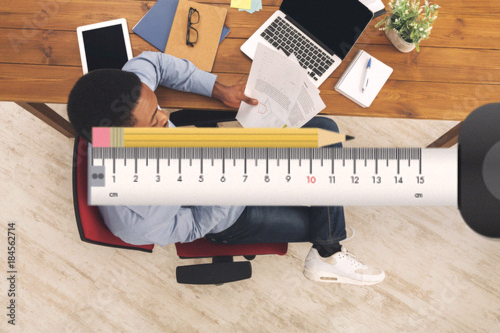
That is **12** cm
